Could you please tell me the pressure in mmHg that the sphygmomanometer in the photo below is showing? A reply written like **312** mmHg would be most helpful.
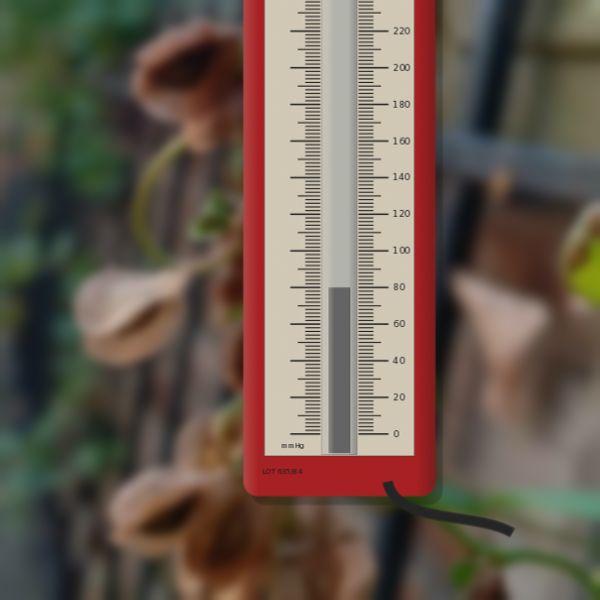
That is **80** mmHg
